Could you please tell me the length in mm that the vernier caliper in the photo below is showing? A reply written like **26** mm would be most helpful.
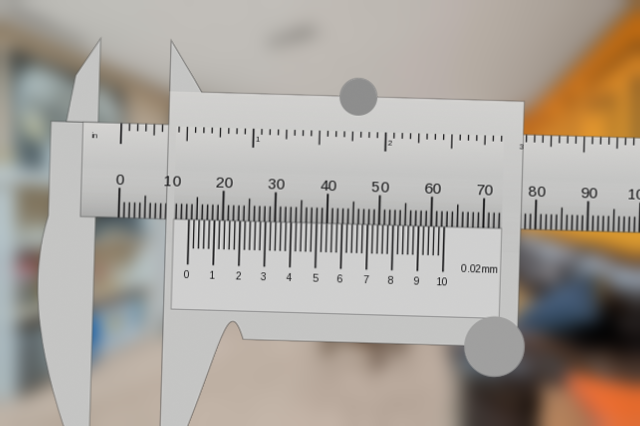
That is **13.5** mm
